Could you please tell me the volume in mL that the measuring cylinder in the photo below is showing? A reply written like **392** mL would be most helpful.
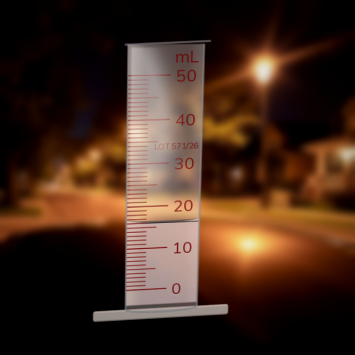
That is **16** mL
